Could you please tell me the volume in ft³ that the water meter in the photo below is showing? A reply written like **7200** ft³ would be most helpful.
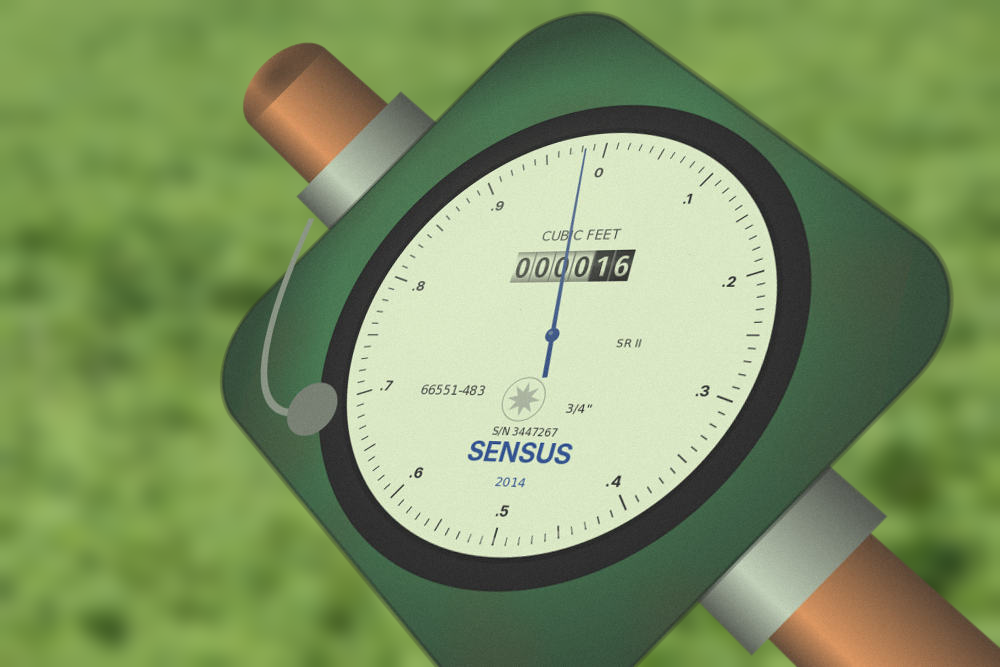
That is **15.98** ft³
